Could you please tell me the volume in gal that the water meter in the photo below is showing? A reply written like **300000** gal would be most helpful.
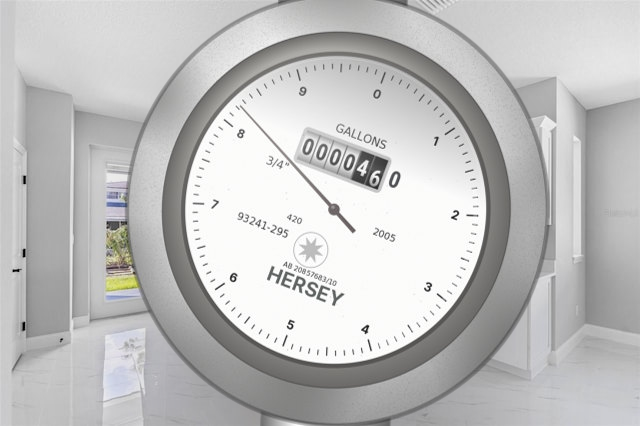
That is **458.2** gal
